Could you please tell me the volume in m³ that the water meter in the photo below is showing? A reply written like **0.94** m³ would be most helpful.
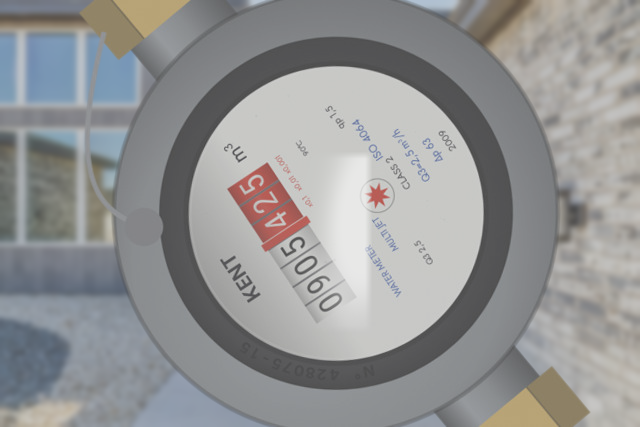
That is **905.425** m³
